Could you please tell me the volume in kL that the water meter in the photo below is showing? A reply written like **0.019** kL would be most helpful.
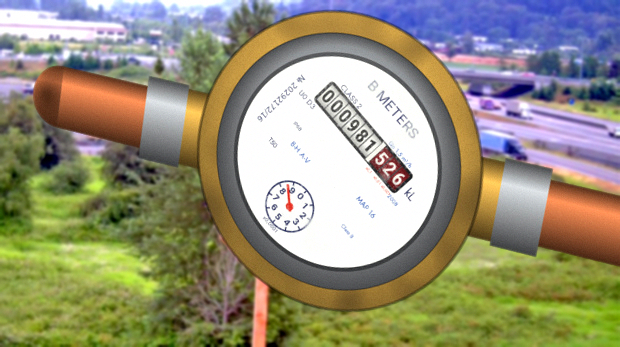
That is **981.5268** kL
